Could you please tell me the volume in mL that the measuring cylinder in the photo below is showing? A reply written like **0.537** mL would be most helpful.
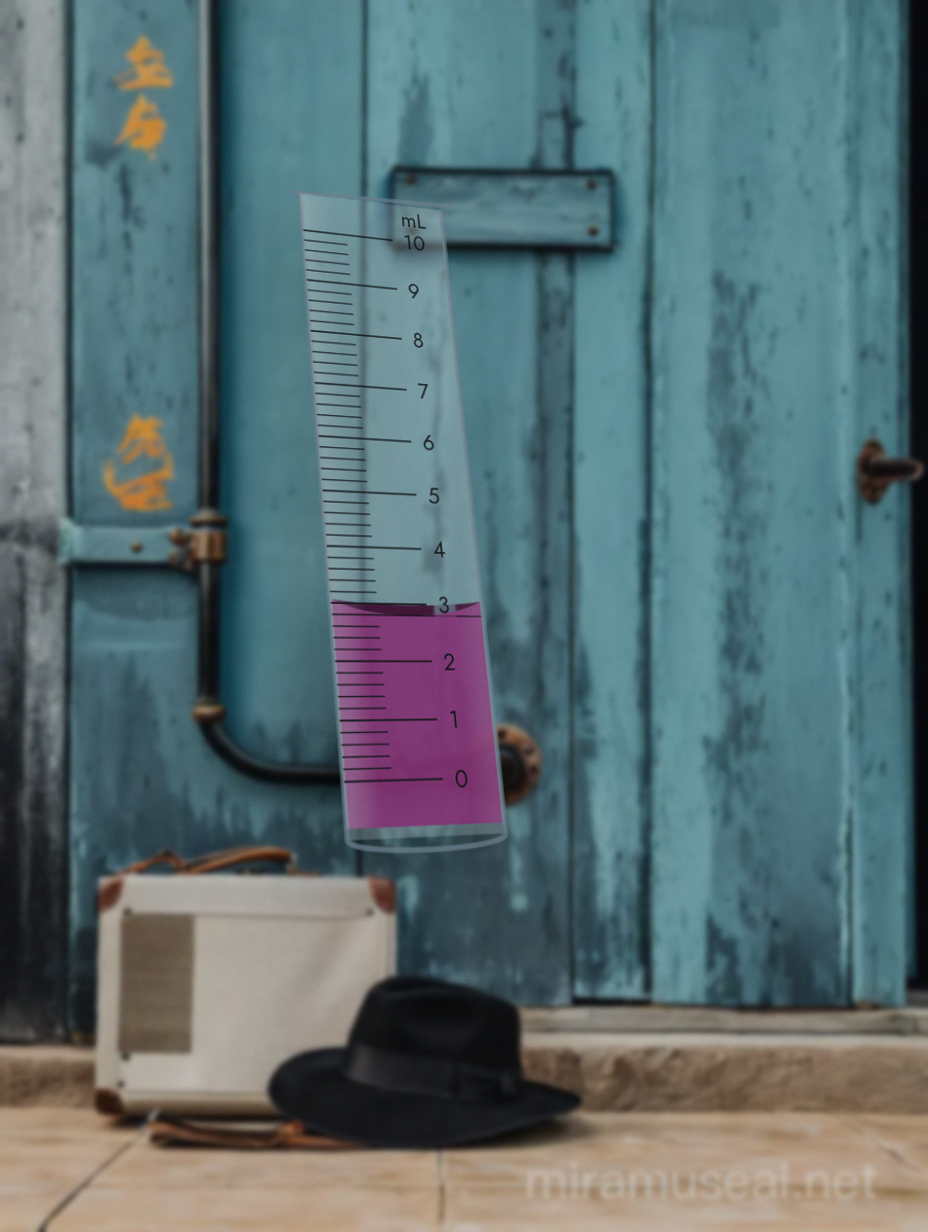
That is **2.8** mL
